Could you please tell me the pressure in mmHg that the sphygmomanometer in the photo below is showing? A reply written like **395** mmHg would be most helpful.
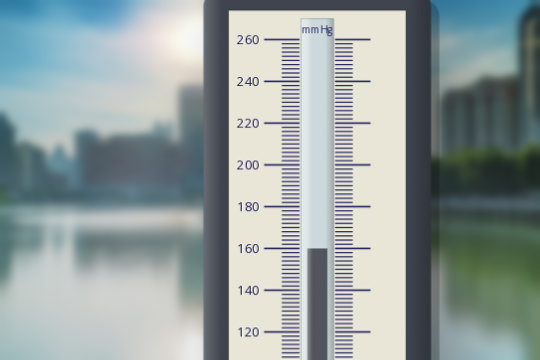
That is **160** mmHg
